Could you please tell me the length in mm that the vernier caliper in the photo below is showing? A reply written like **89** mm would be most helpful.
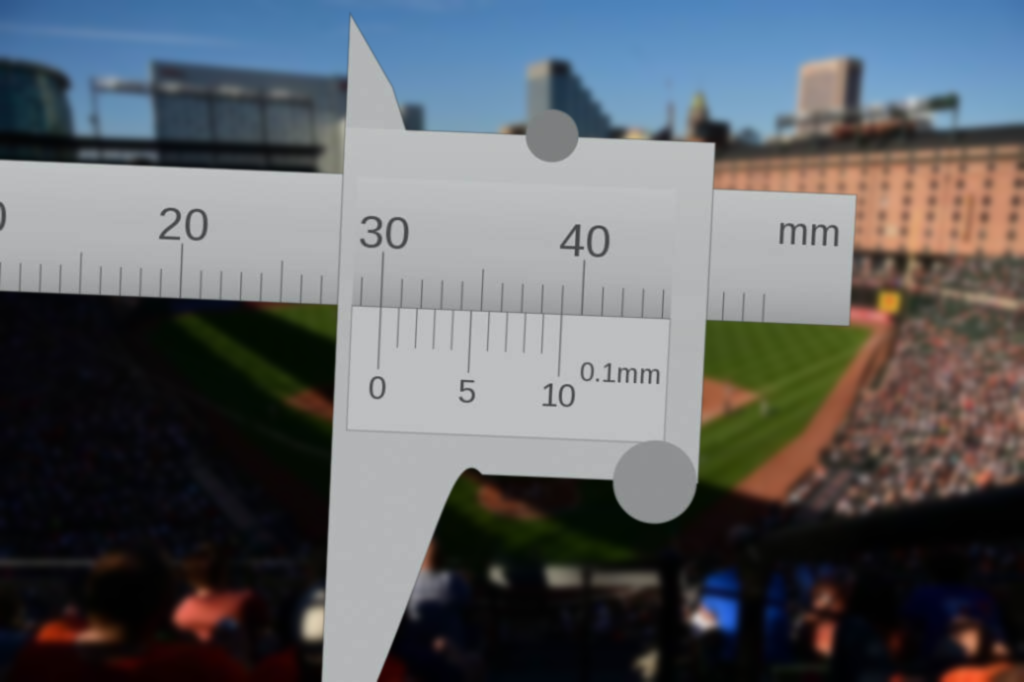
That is **30.0** mm
